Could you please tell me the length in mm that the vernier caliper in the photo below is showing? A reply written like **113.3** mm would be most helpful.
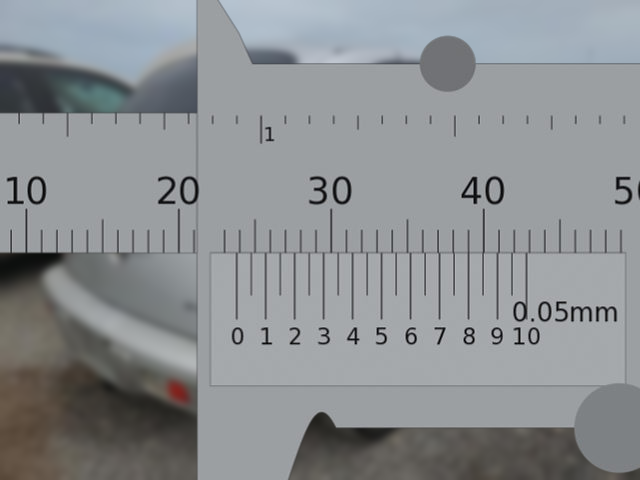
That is **23.8** mm
